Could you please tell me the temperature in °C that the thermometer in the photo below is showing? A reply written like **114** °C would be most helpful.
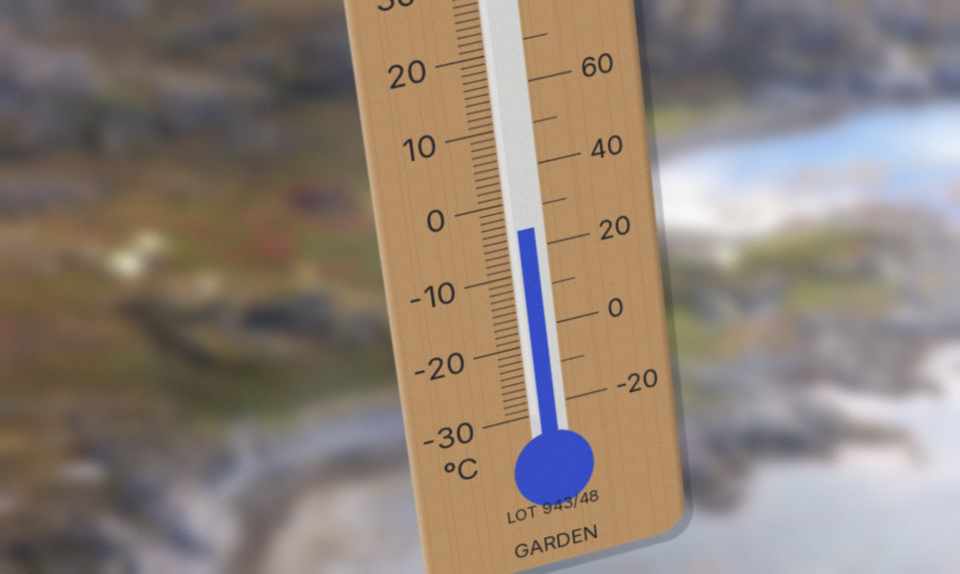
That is **-4** °C
